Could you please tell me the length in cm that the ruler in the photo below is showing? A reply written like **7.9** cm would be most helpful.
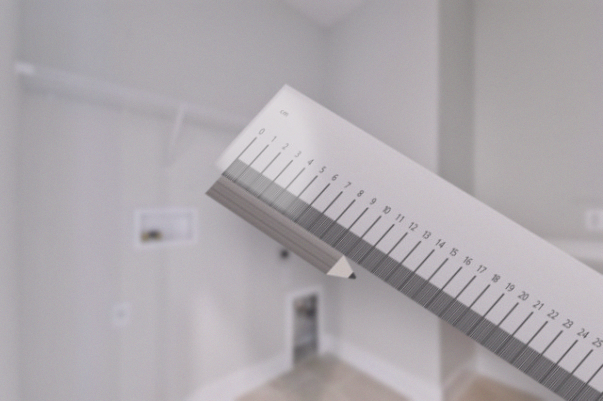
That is **11.5** cm
